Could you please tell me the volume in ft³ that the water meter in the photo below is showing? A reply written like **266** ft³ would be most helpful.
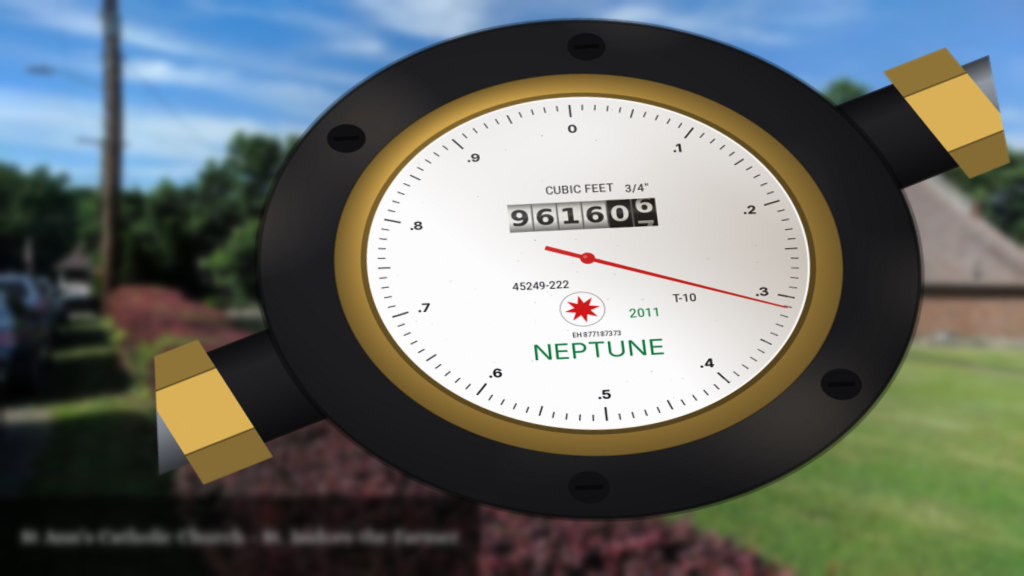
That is **961606.31** ft³
